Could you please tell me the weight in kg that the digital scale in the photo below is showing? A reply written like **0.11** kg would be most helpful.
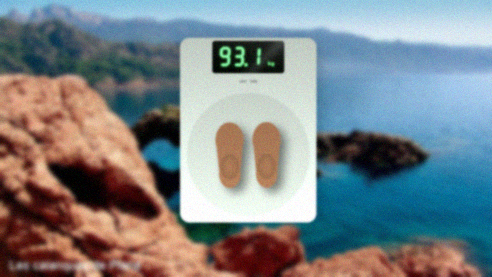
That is **93.1** kg
